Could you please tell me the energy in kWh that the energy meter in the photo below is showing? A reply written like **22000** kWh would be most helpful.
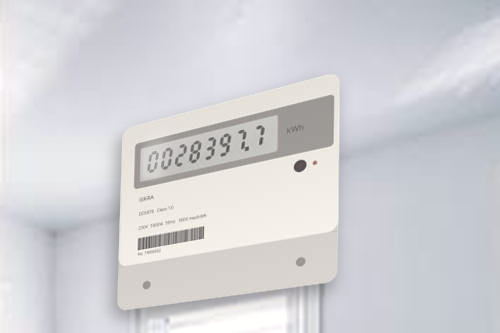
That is **28397.7** kWh
